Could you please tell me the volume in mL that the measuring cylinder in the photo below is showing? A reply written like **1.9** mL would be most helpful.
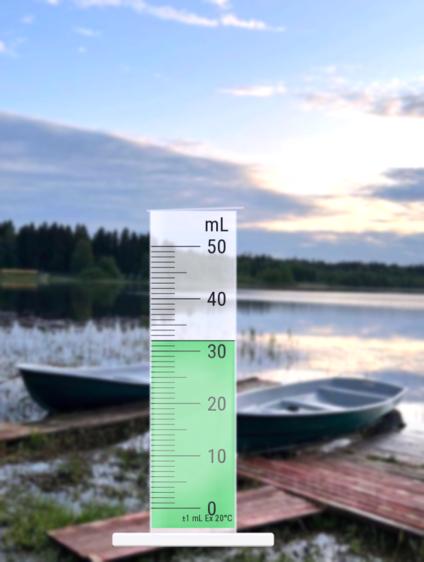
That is **32** mL
